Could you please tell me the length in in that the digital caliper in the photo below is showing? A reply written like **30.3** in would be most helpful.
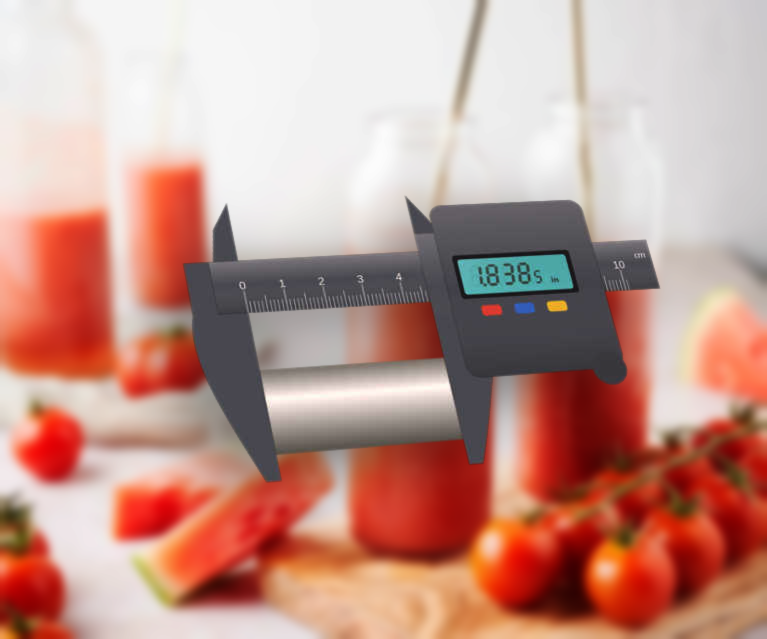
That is **1.8385** in
